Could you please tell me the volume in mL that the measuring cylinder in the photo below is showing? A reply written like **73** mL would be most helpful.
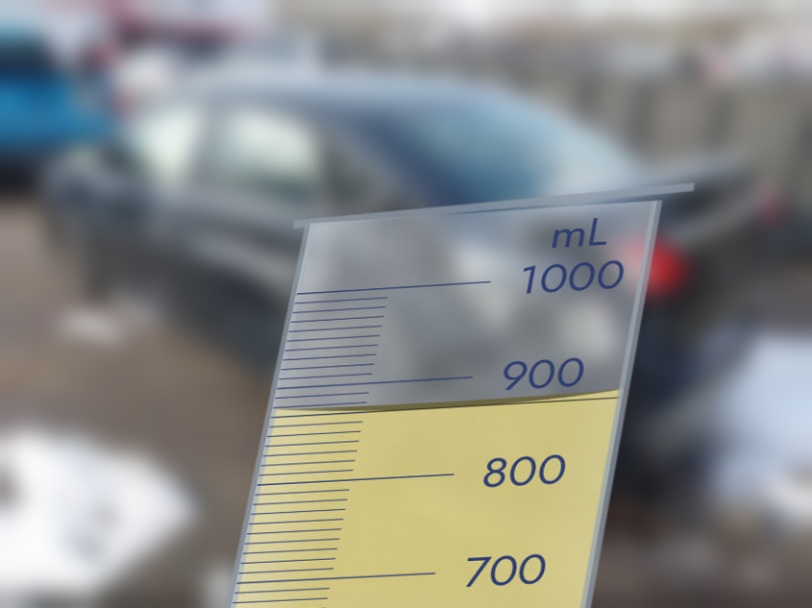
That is **870** mL
